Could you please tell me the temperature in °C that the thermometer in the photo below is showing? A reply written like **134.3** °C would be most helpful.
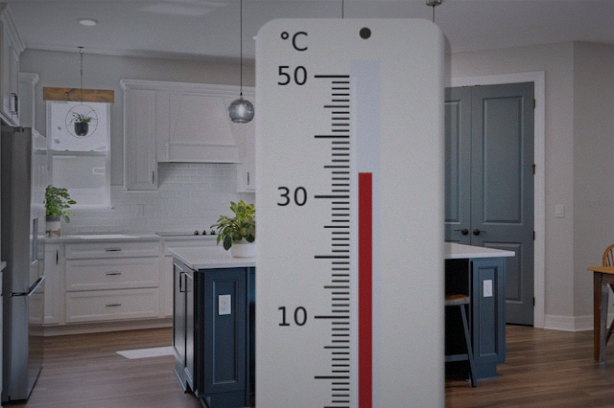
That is **34** °C
